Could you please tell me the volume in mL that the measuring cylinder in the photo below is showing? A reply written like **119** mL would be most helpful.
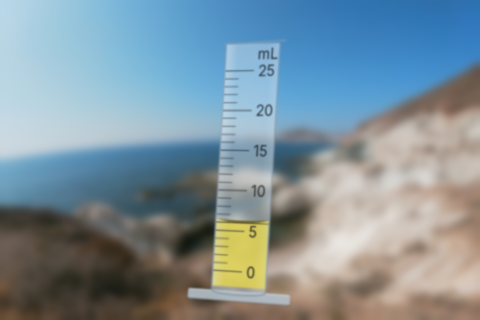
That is **6** mL
